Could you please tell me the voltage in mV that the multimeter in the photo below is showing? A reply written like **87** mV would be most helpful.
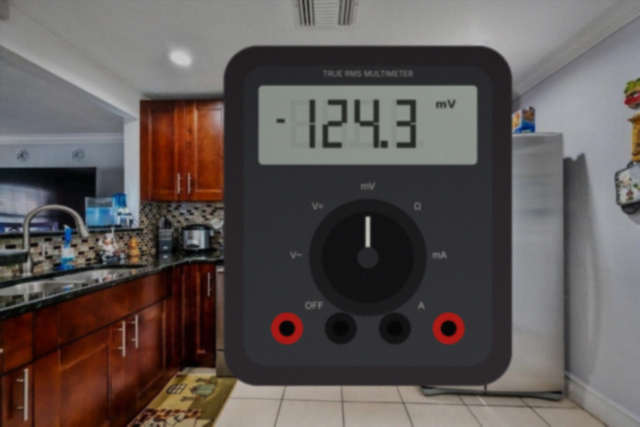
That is **-124.3** mV
